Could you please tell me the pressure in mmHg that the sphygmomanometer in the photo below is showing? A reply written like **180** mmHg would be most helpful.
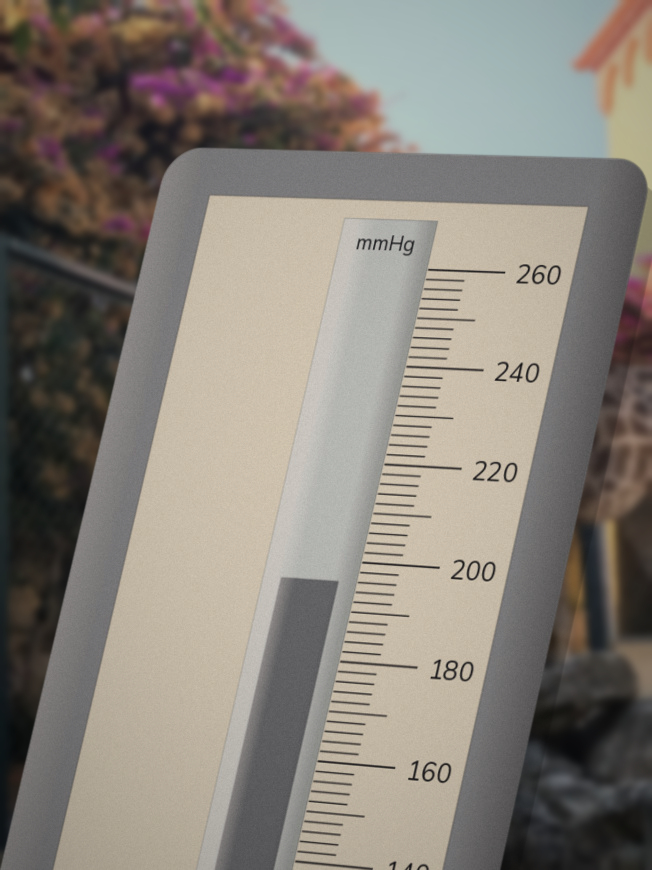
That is **196** mmHg
